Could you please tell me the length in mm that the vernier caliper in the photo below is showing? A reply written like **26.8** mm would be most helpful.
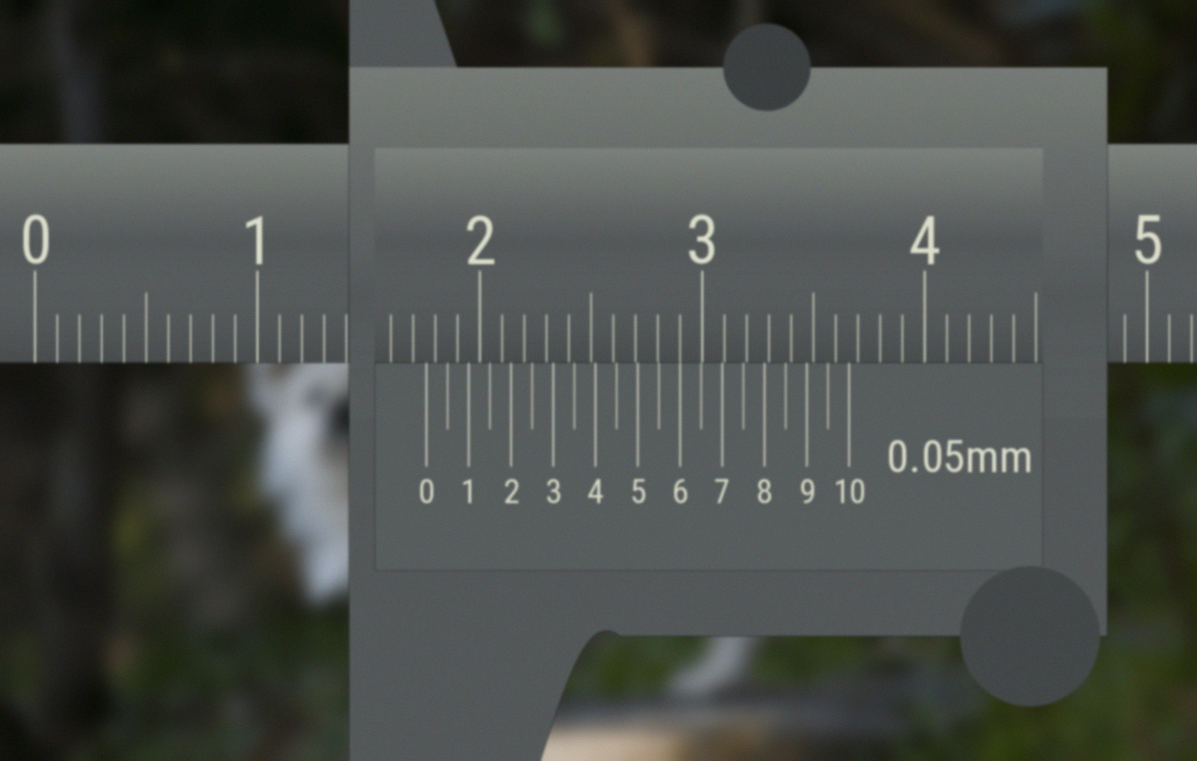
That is **17.6** mm
